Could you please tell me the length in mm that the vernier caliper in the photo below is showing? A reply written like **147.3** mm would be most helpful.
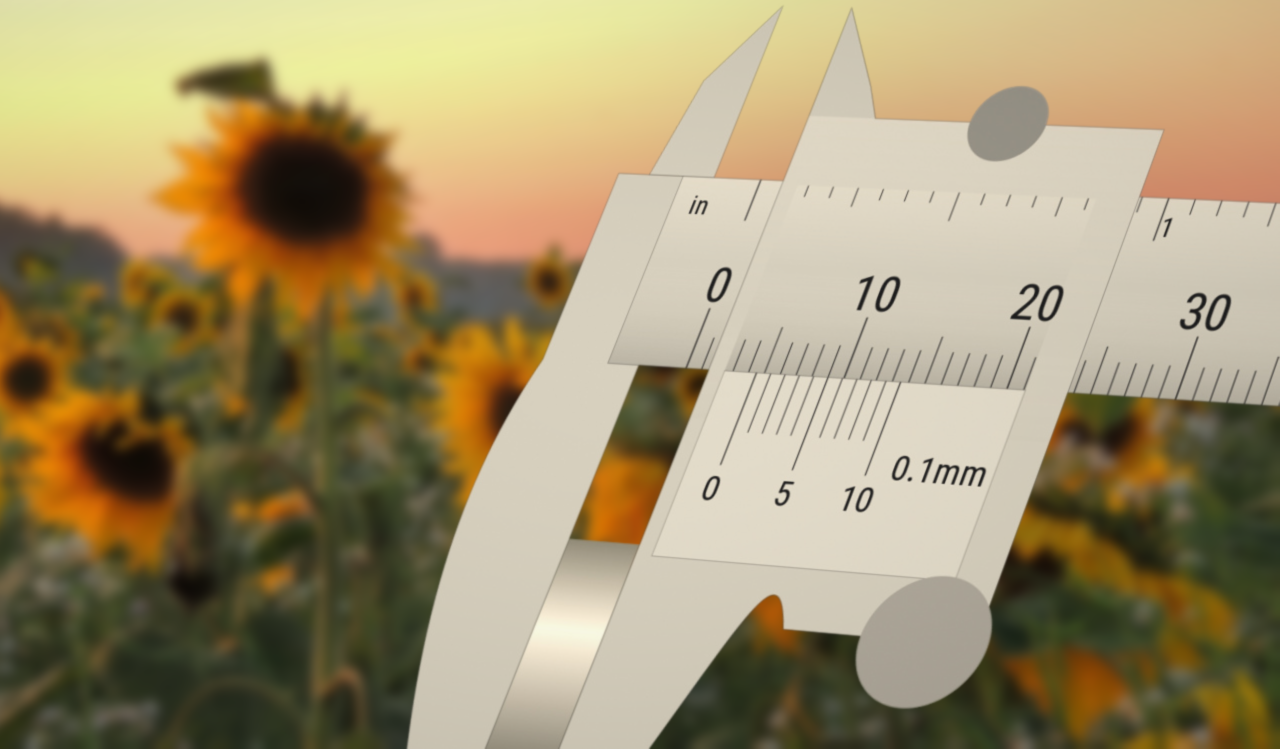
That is **4.5** mm
